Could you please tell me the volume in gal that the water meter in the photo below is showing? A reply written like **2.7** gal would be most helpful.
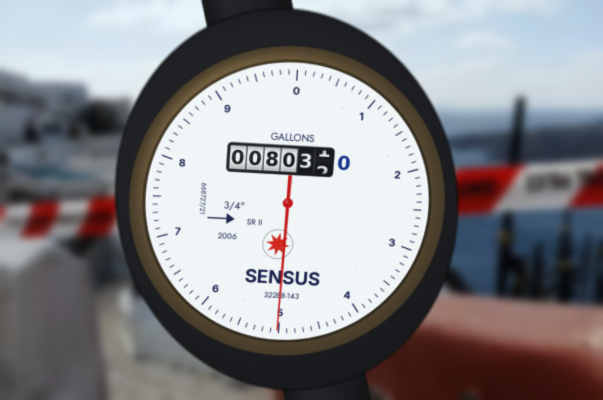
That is **80315.0** gal
